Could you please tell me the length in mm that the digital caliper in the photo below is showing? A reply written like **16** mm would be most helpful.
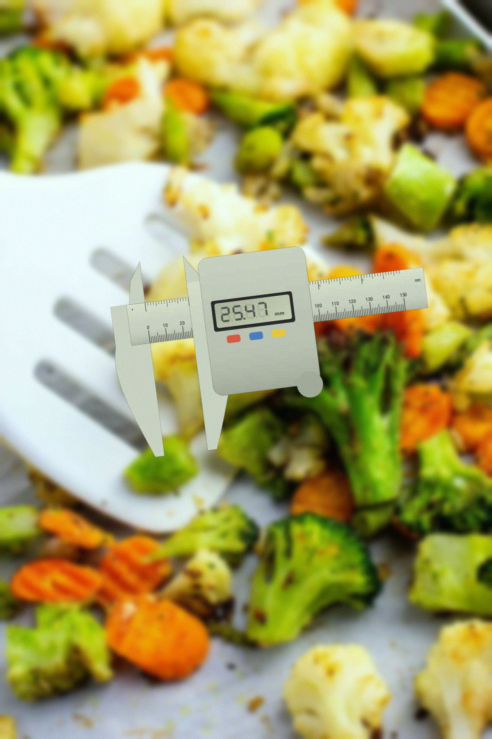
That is **25.47** mm
